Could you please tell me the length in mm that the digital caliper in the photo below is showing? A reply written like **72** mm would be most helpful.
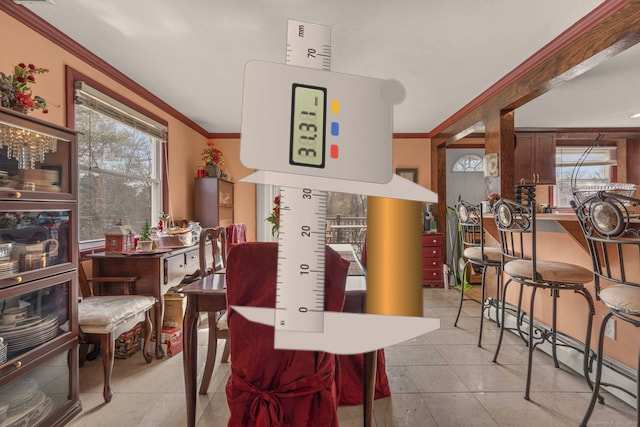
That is **31.31** mm
